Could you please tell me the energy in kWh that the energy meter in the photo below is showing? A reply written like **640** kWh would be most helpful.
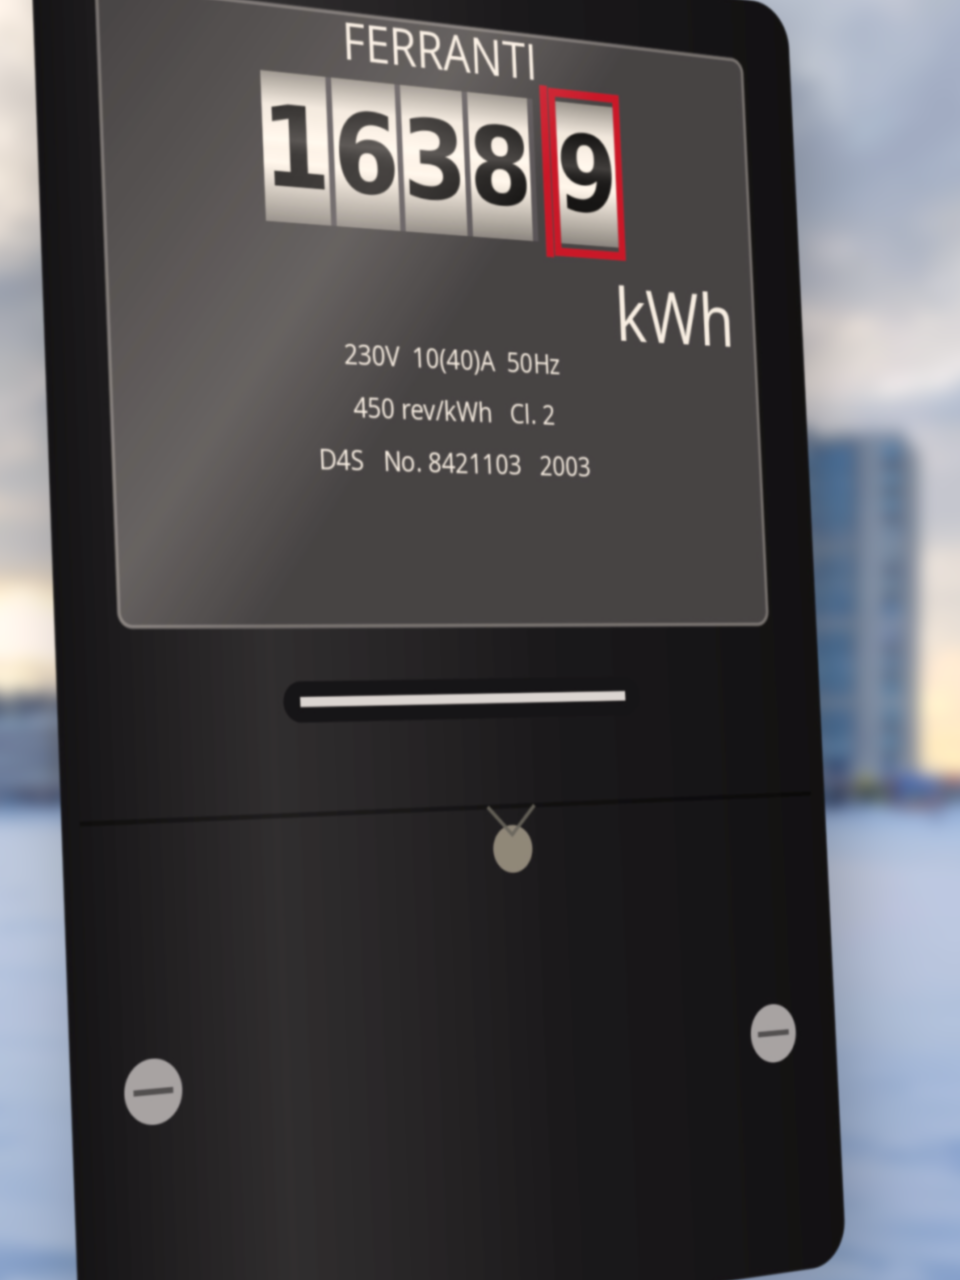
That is **1638.9** kWh
